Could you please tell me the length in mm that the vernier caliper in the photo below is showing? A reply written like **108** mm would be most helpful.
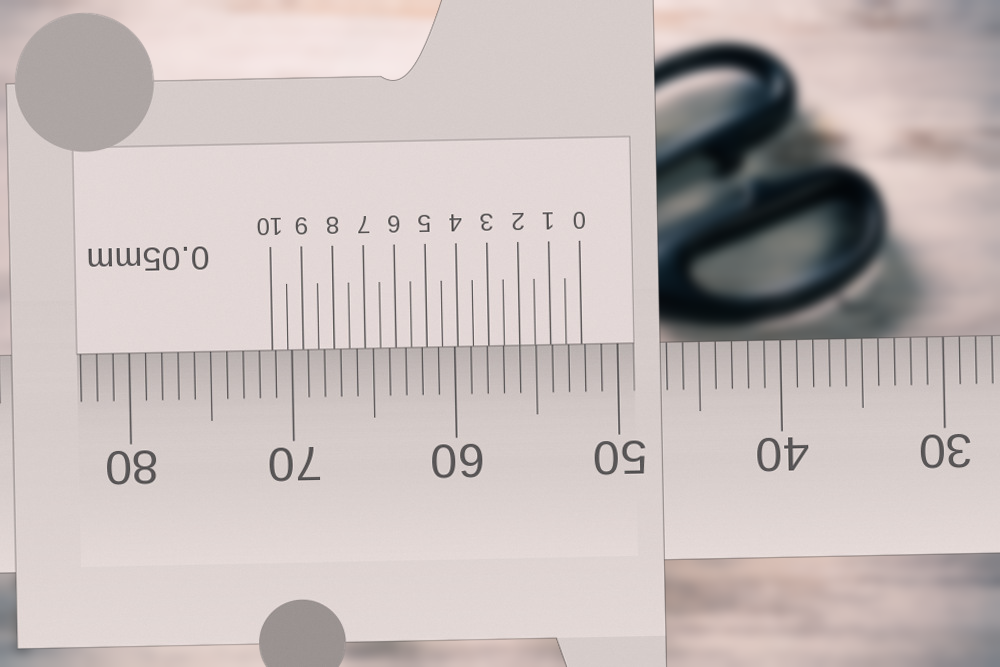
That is **52.2** mm
